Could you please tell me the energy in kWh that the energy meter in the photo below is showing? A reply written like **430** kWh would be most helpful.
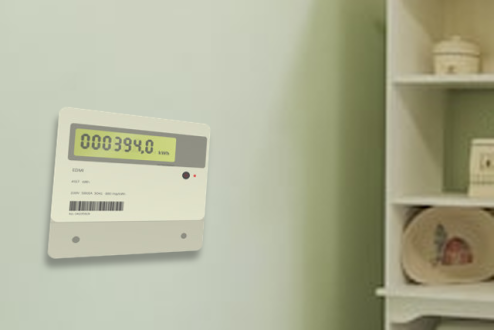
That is **394.0** kWh
